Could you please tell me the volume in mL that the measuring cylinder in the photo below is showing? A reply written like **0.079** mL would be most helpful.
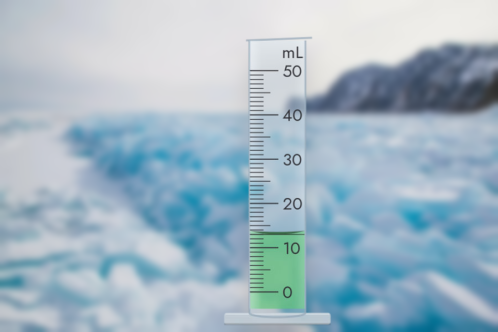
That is **13** mL
